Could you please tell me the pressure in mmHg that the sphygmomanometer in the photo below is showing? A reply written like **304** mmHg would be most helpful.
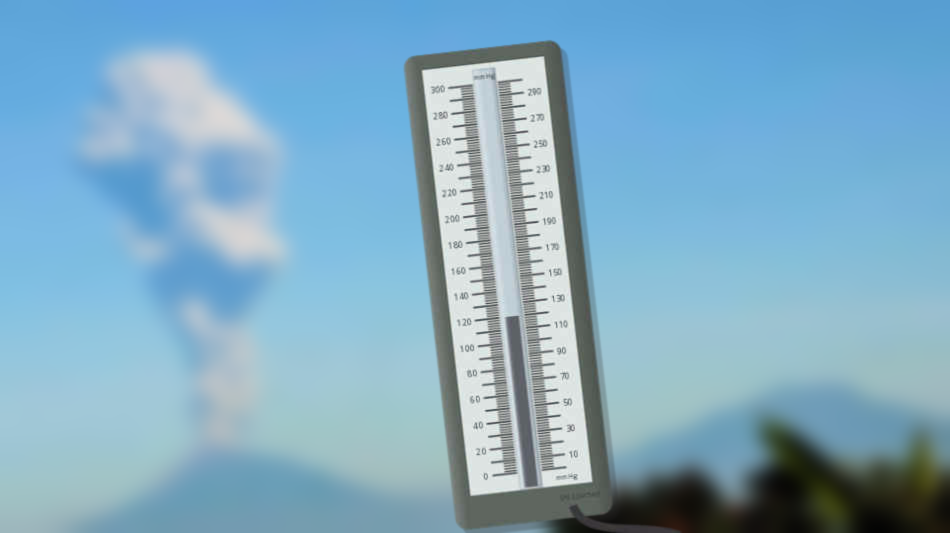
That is **120** mmHg
